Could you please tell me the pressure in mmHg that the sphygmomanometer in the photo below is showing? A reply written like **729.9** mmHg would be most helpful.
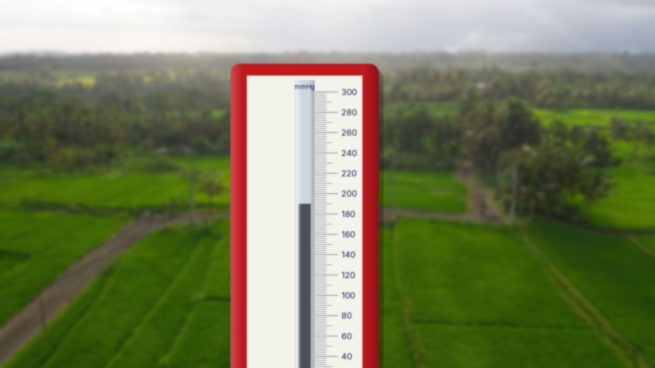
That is **190** mmHg
